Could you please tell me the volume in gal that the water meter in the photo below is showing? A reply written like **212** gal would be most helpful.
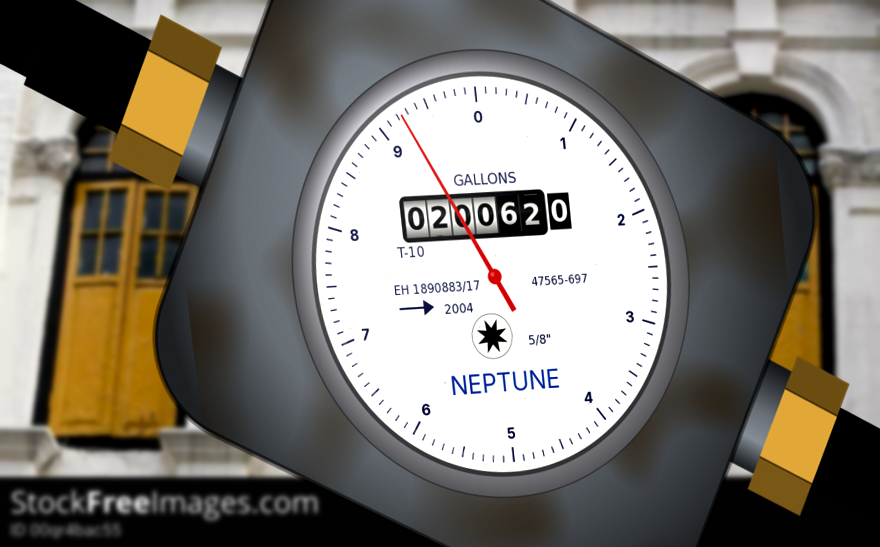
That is **200619.2** gal
